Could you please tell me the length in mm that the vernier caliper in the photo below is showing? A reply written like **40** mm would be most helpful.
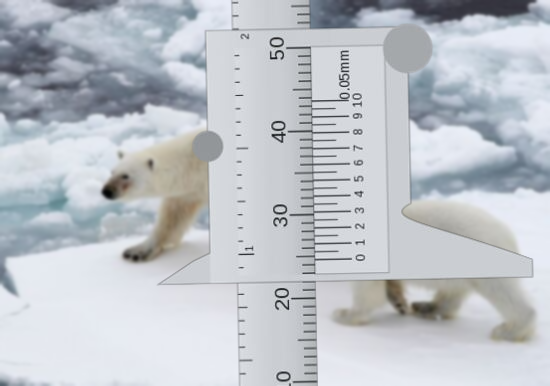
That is **24.6** mm
